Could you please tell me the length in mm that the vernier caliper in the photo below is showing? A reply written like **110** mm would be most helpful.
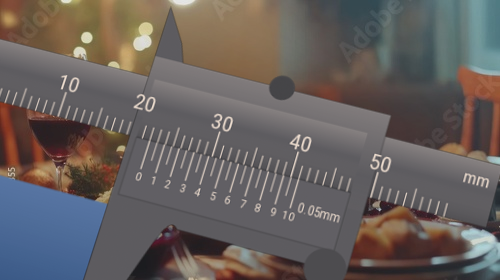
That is **22.0** mm
